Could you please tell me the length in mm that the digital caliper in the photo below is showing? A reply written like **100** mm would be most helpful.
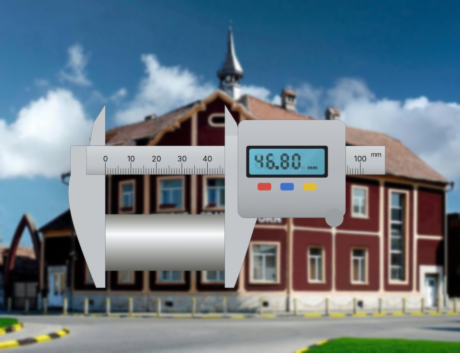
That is **46.80** mm
